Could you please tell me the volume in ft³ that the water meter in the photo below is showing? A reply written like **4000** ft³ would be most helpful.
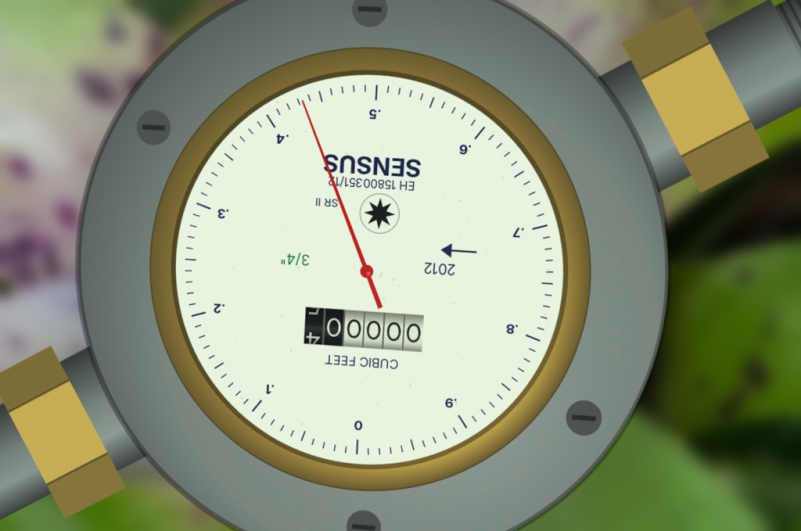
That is **4.43** ft³
